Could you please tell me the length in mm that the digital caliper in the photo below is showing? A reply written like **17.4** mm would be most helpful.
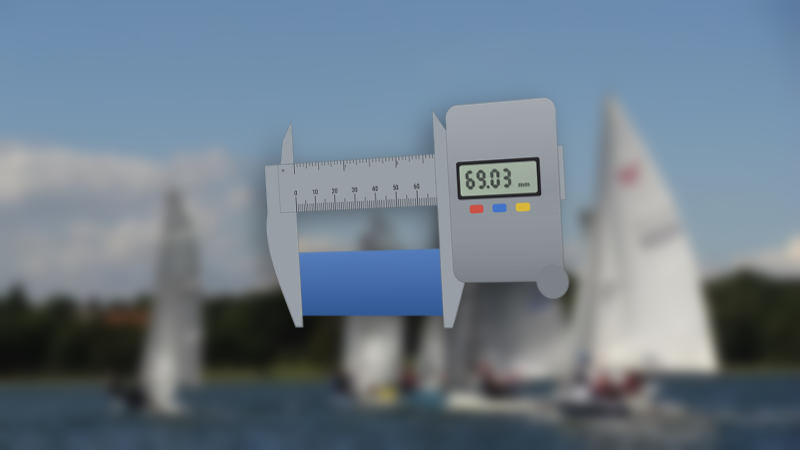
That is **69.03** mm
